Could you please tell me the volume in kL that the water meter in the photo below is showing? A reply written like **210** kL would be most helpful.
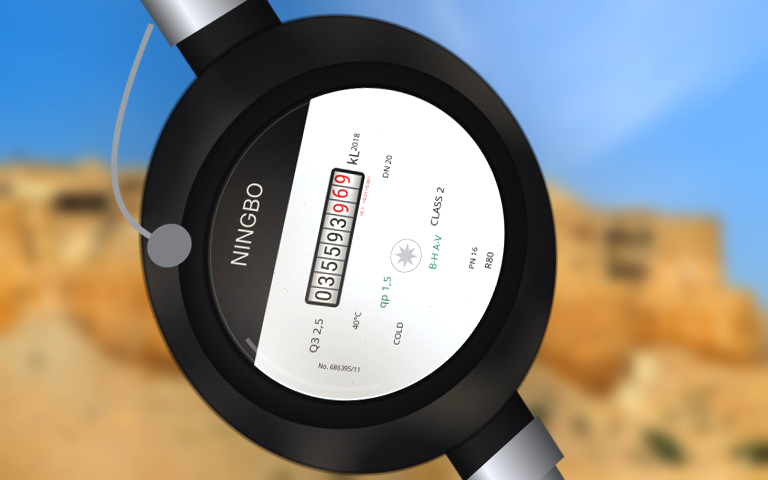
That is **35593.969** kL
